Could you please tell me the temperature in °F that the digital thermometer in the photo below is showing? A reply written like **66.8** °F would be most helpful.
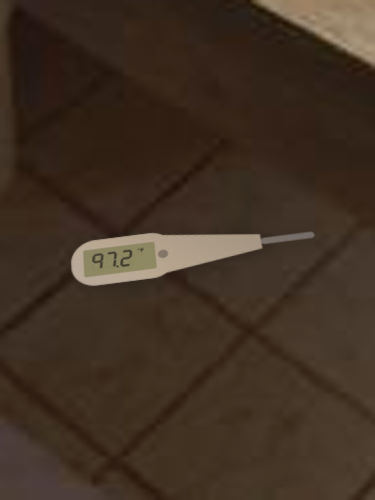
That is **97.2** °F
